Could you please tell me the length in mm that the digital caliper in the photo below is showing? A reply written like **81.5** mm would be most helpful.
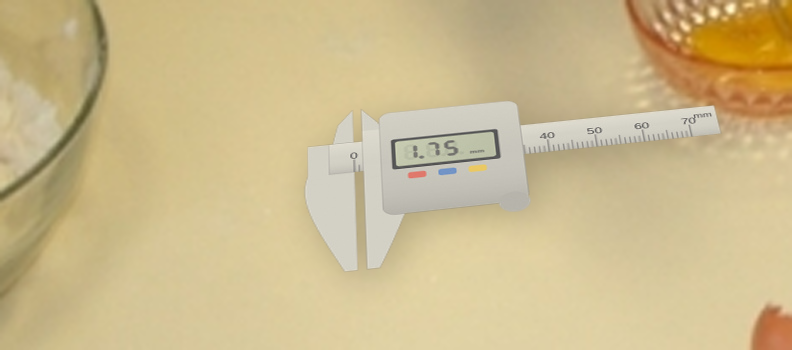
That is **1.75** mm
